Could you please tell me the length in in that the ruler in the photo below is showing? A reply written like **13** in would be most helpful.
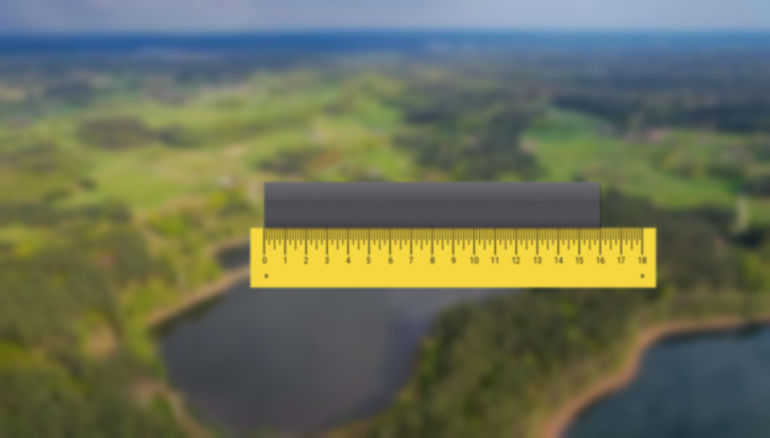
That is **16** in
